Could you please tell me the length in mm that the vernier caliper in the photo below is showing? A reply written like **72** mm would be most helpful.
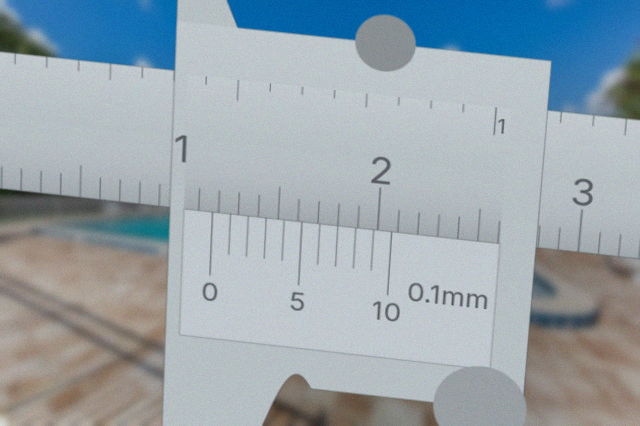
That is **11.7** mm
